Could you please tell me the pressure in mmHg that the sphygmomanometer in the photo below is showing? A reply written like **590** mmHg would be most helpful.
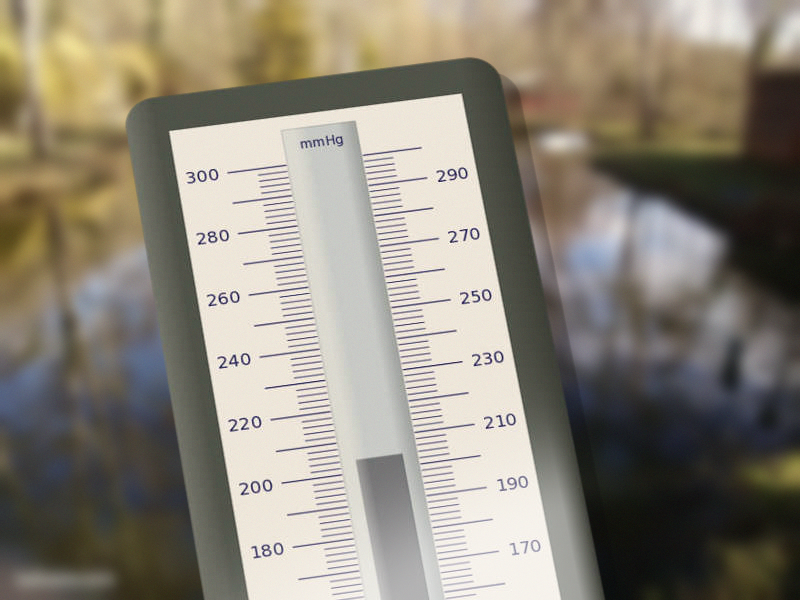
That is **204** mmHg
